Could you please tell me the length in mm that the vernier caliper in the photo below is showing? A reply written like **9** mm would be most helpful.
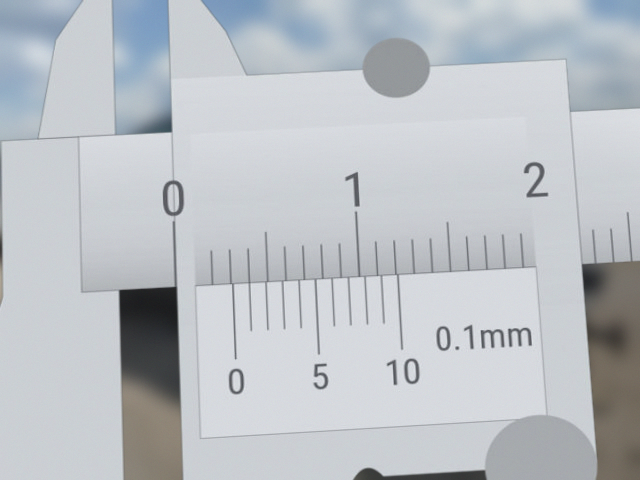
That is **3.1** mm
